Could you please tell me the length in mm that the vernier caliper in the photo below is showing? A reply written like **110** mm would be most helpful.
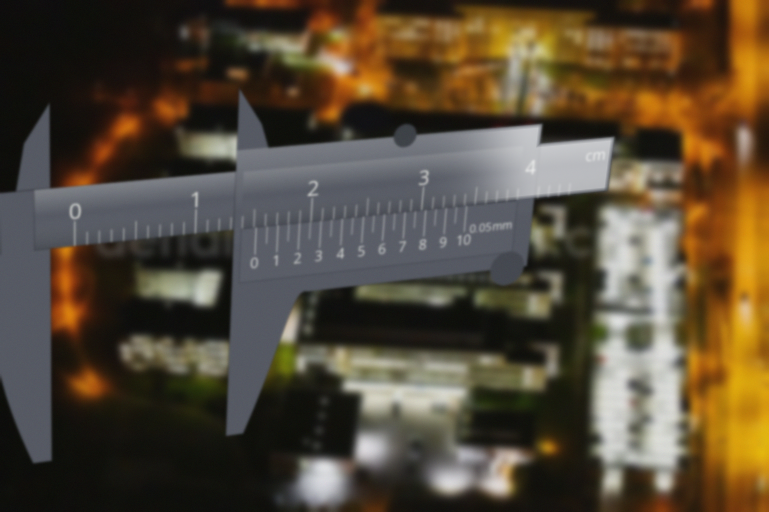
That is **15.2** mm
